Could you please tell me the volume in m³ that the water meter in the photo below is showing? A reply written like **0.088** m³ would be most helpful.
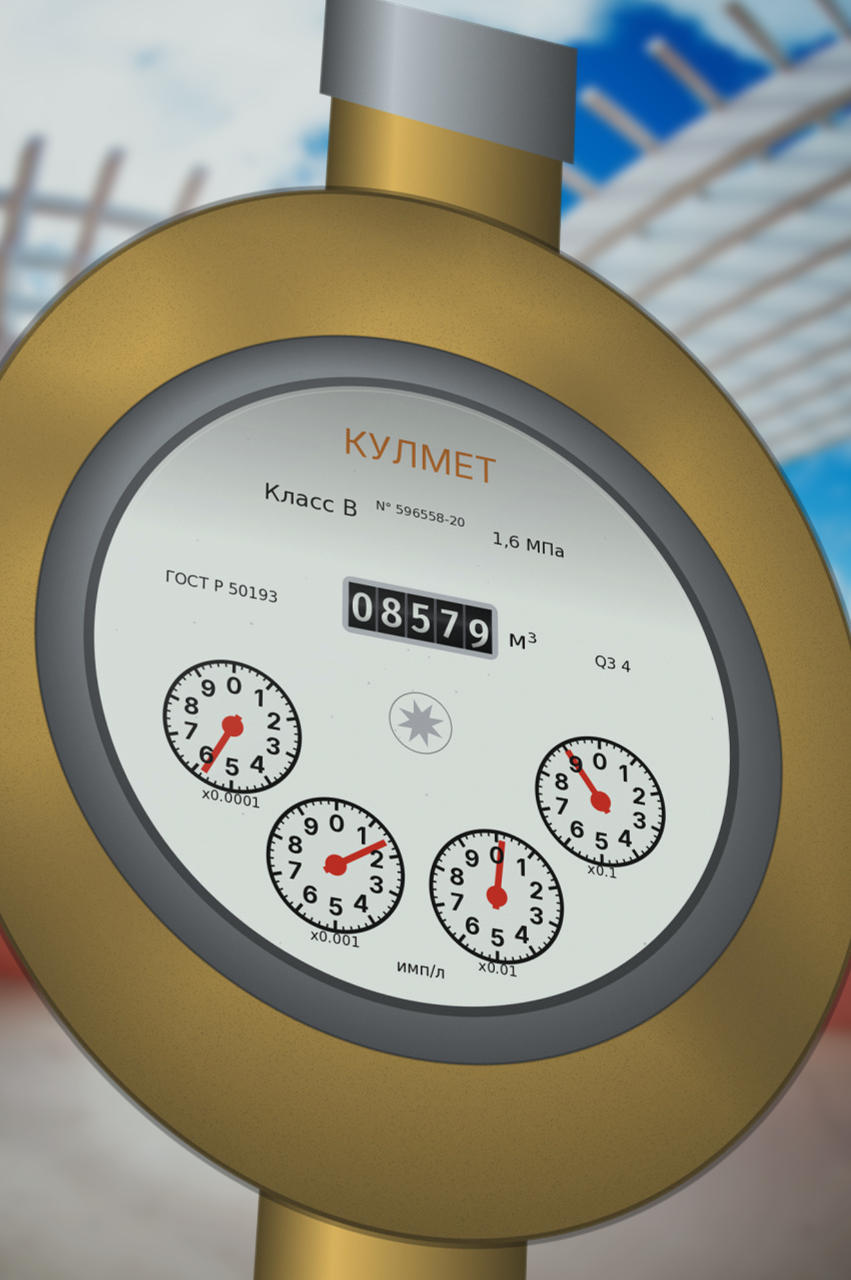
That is **8578.9015** m³
